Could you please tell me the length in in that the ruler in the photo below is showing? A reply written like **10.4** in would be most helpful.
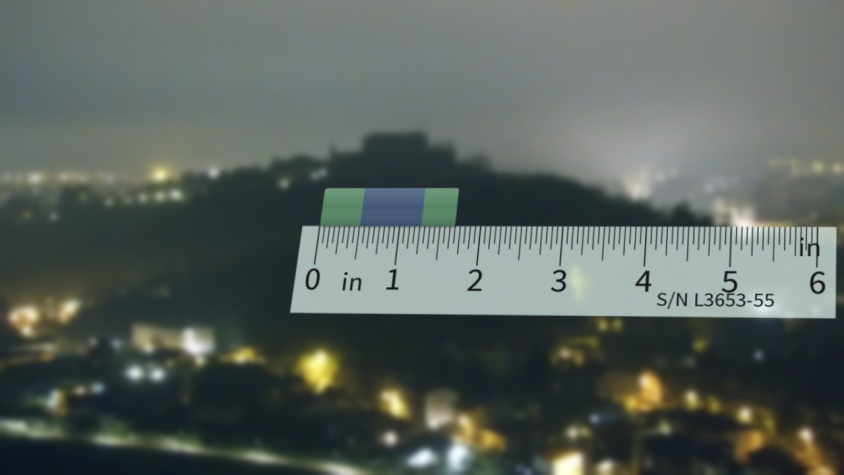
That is **1.6875** in
